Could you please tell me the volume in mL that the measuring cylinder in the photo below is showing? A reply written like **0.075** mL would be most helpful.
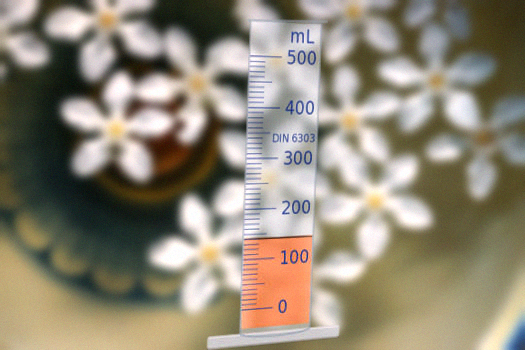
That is **140** mL
